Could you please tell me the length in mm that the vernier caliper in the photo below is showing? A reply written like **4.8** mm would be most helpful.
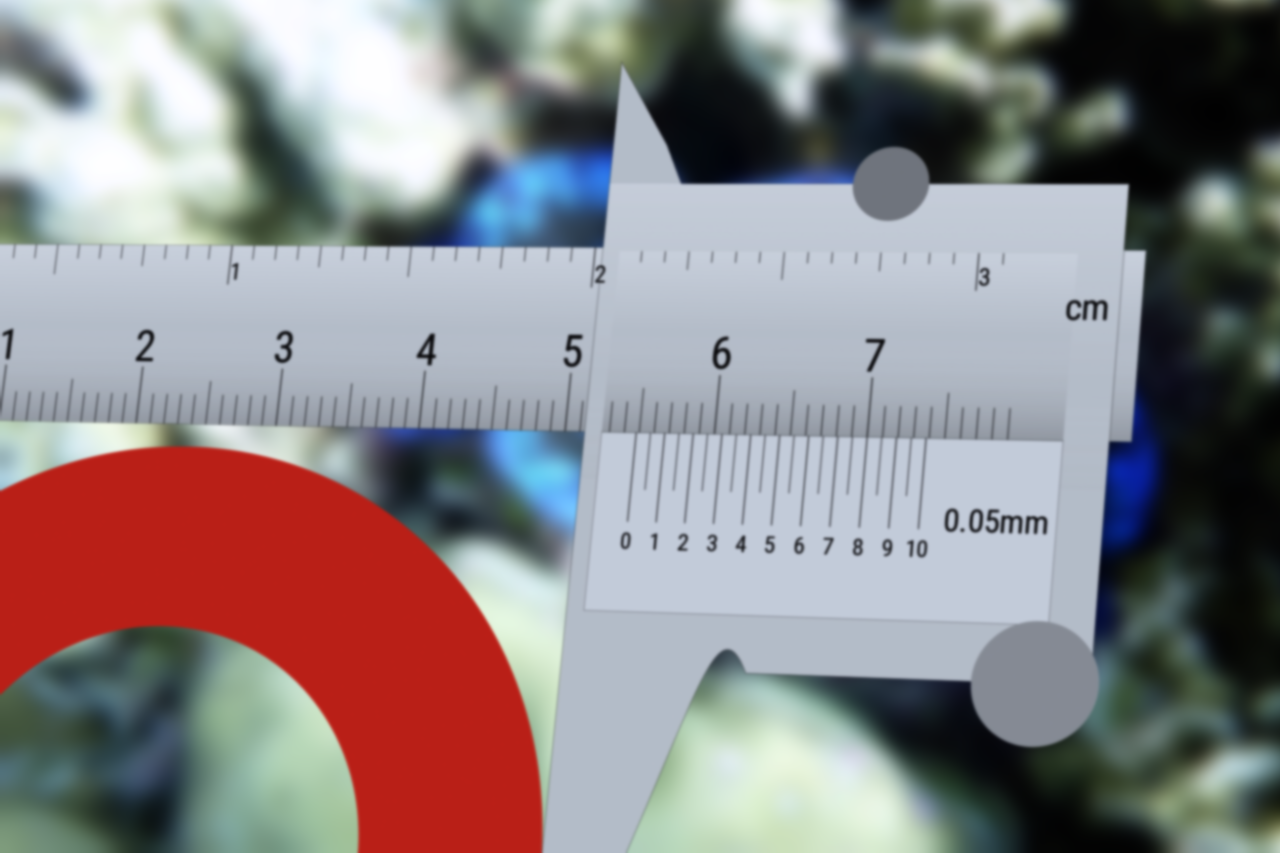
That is **54.8** mm
